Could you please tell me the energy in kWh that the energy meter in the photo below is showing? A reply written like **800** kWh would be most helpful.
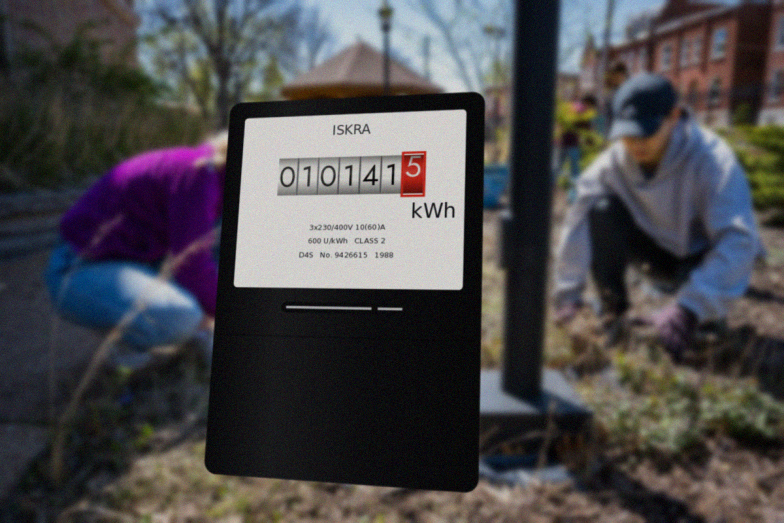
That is **10141.5** kWh
